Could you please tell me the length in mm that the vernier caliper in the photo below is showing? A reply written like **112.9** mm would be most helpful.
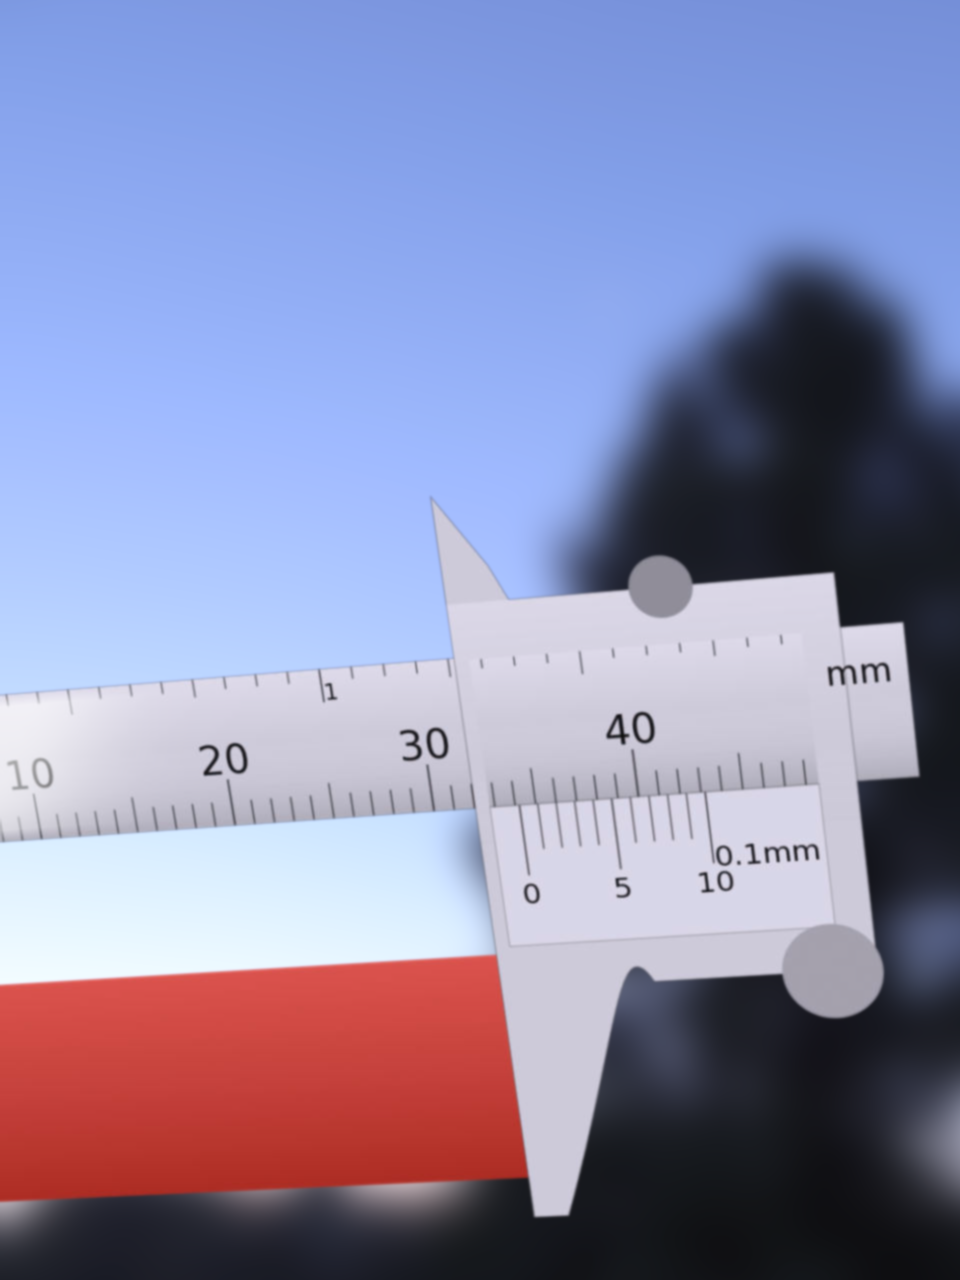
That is **34.2** mm
